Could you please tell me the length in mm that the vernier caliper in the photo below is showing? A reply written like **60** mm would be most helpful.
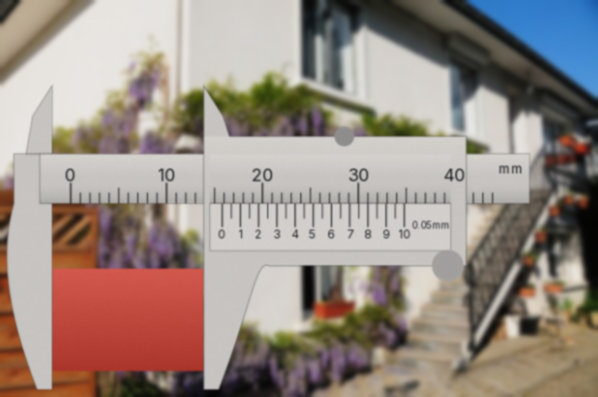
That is **15.8** mm
